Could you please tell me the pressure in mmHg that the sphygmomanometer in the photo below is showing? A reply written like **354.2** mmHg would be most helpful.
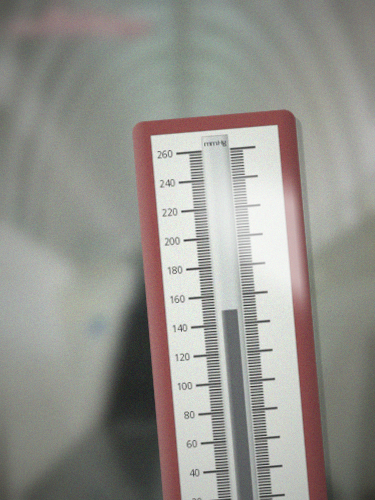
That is **150** mmHg
